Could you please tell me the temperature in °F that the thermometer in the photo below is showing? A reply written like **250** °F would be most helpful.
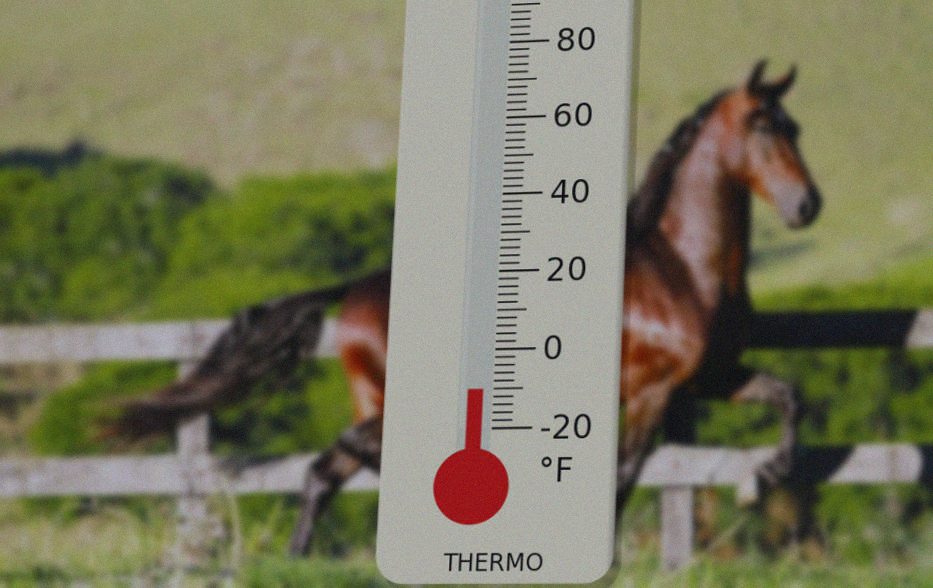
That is **-10** °F
